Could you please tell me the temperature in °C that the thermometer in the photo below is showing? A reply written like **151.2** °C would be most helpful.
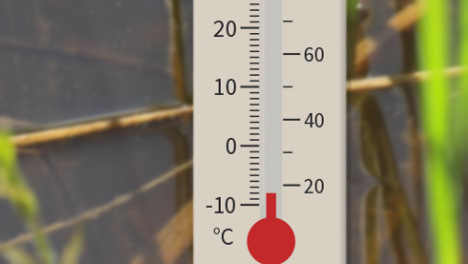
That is **-8** °C
